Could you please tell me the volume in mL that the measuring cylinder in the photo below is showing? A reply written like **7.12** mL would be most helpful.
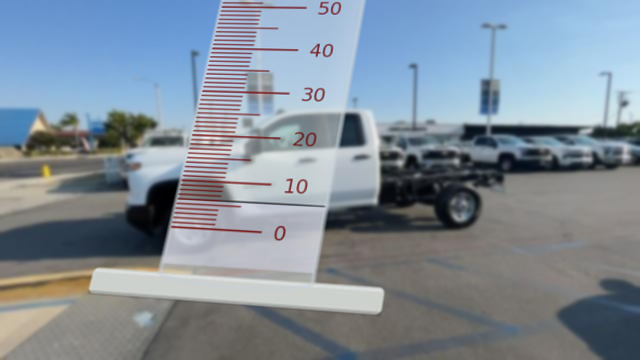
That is **6** mL
